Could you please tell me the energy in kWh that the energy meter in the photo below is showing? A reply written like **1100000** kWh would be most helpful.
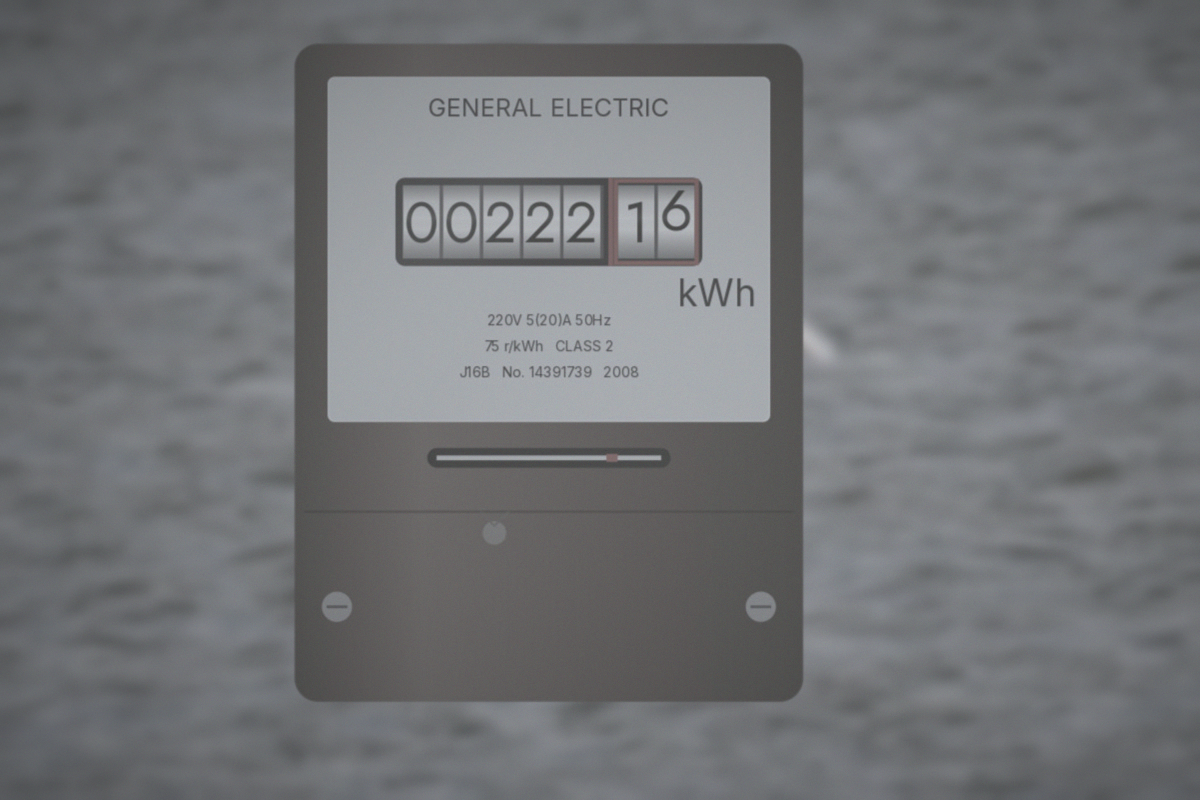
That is **222.16** kWh
